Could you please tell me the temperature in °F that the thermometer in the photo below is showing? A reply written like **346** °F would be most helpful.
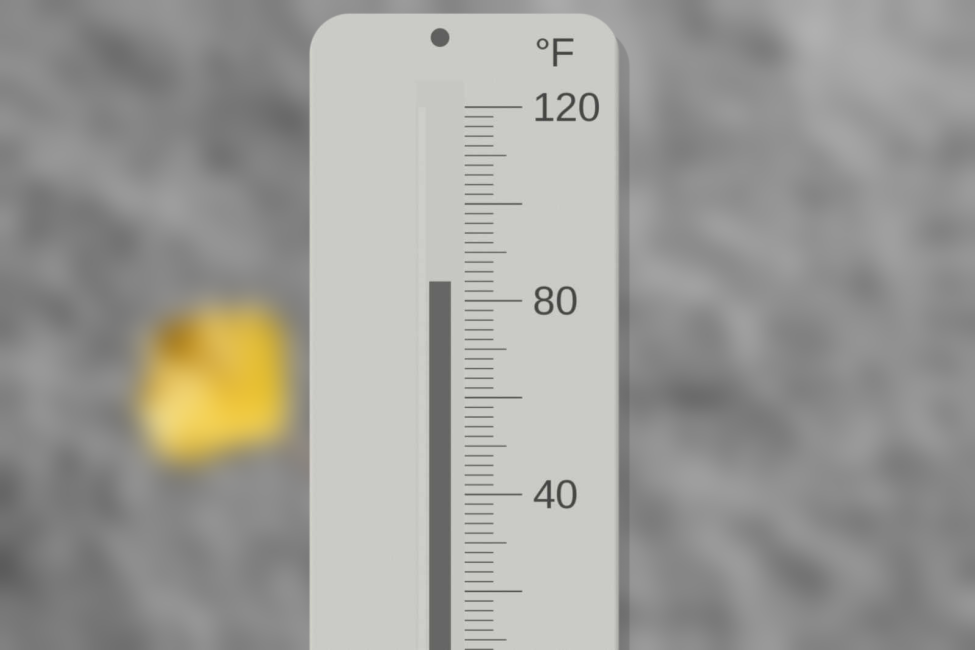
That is **84** °F
